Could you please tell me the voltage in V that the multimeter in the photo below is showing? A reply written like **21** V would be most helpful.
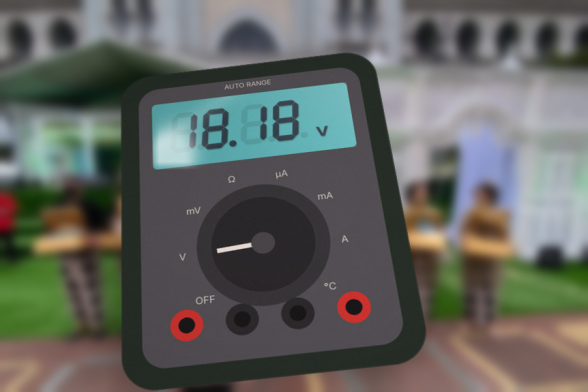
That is **18.18** V
